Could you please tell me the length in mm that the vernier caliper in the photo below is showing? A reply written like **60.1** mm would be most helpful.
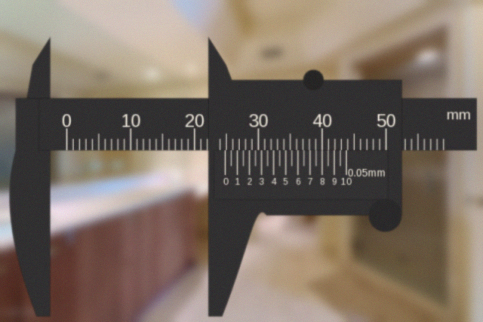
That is **24.8** mm
